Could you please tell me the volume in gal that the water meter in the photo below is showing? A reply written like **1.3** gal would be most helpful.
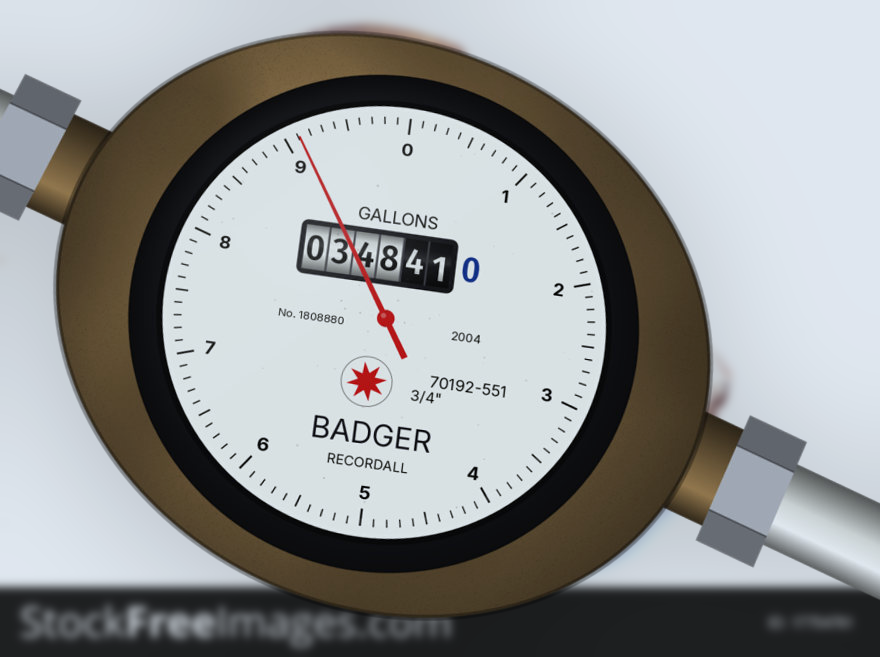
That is **348409.1** gal
